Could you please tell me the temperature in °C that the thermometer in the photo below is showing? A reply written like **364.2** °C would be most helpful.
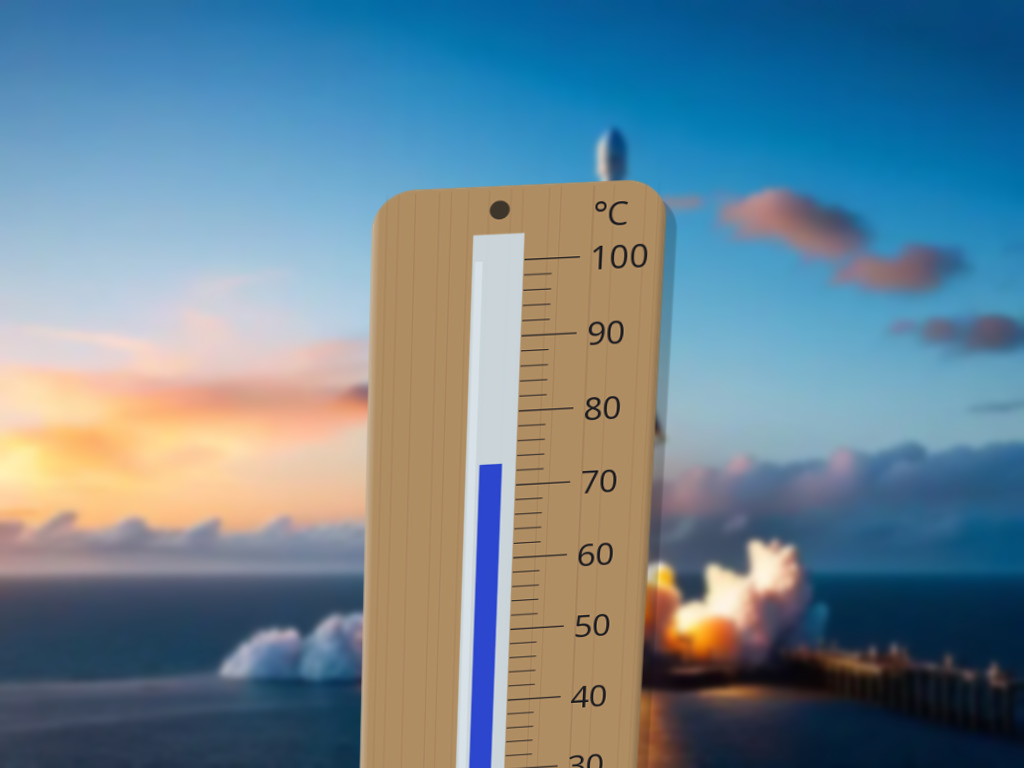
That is **73** °C
